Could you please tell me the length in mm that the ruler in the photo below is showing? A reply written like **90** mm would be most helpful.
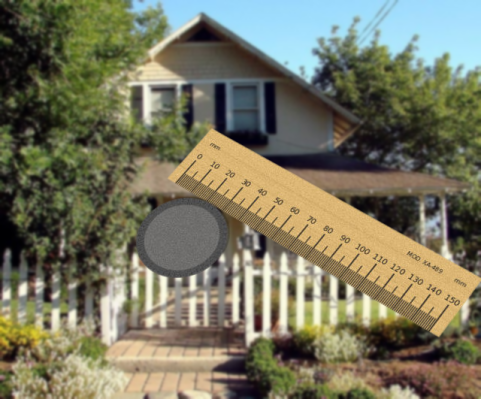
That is **45** mm
